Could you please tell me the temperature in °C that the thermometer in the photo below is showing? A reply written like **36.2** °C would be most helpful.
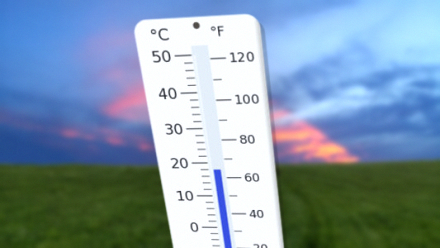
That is **18** °C
